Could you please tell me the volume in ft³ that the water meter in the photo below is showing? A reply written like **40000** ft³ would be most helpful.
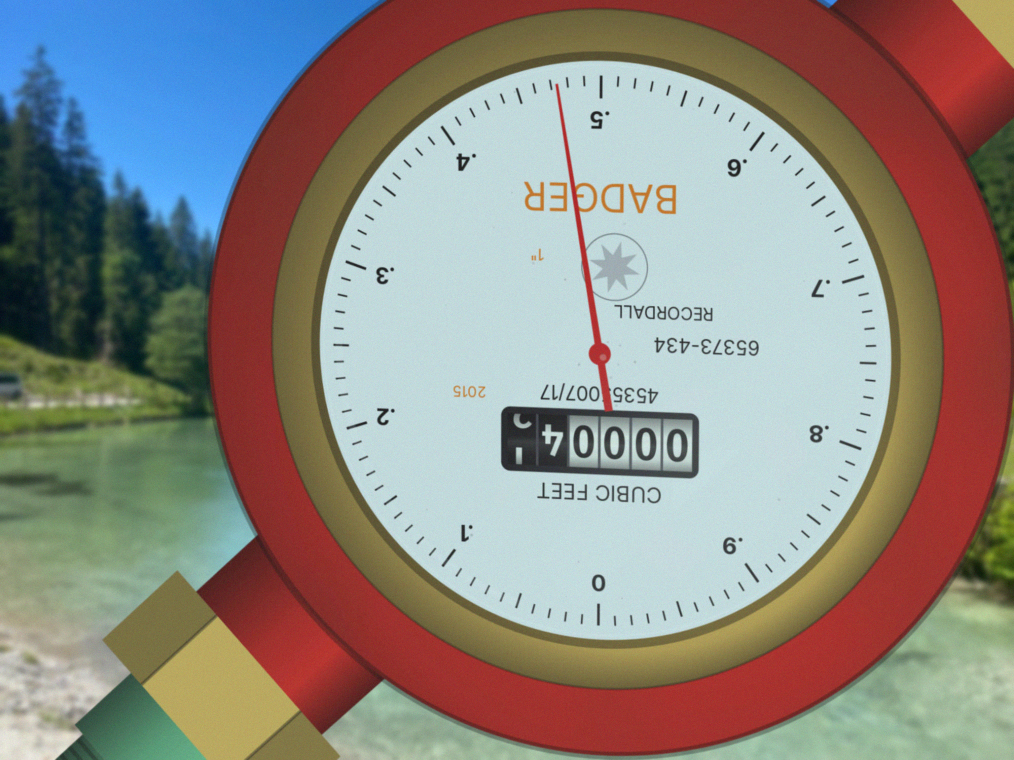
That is **41.47** ft³
